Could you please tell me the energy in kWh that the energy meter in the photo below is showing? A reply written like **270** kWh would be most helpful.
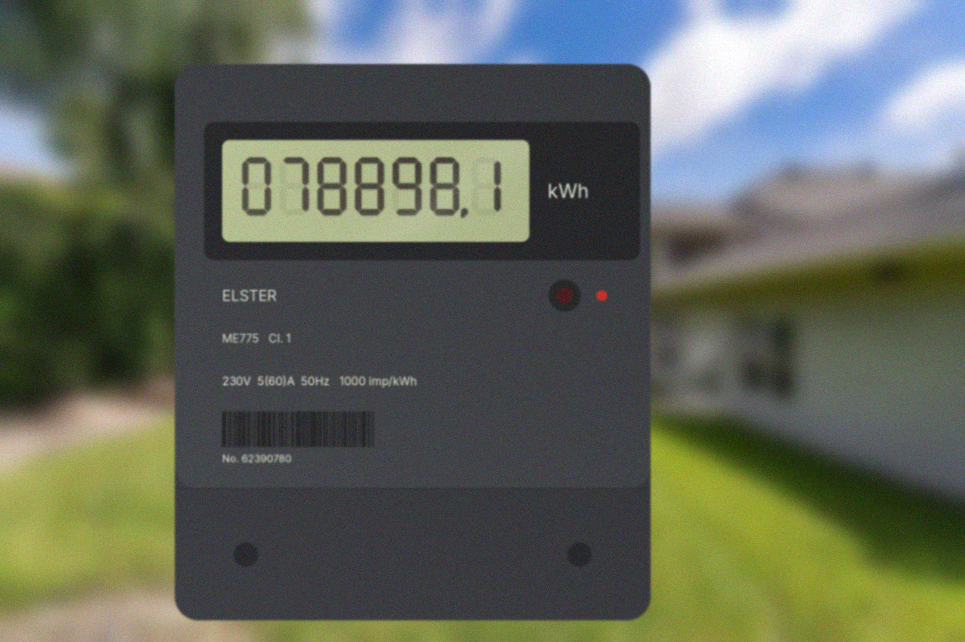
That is **78898.1** kWh
